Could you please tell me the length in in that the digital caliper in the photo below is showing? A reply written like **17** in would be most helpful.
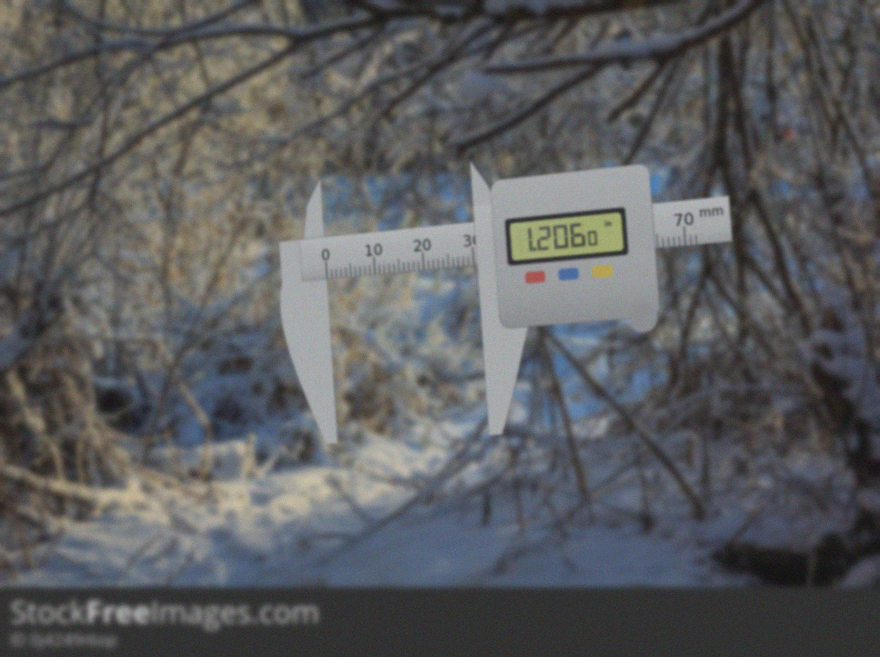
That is **1.2060** in
